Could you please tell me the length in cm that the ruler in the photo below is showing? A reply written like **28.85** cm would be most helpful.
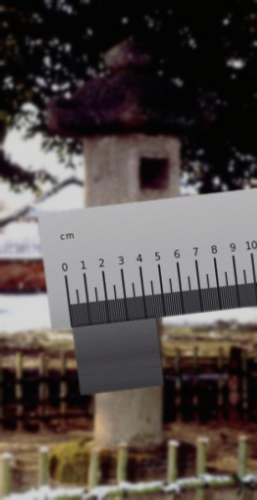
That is **4.5** cm
